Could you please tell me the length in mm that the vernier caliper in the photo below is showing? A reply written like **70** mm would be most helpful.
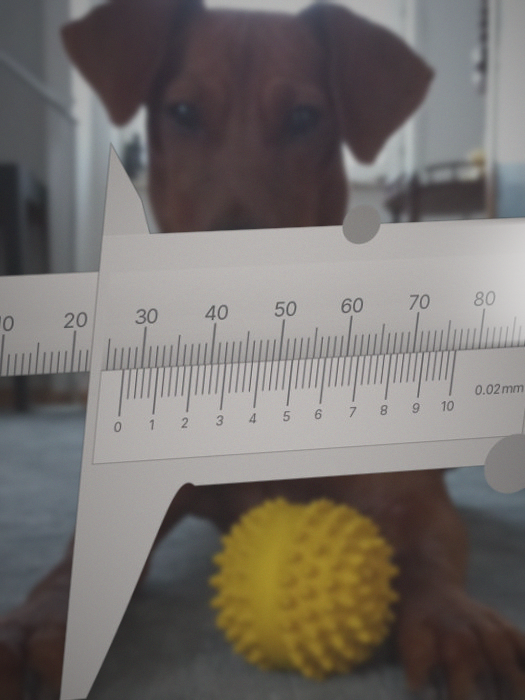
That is **27.4** mm
